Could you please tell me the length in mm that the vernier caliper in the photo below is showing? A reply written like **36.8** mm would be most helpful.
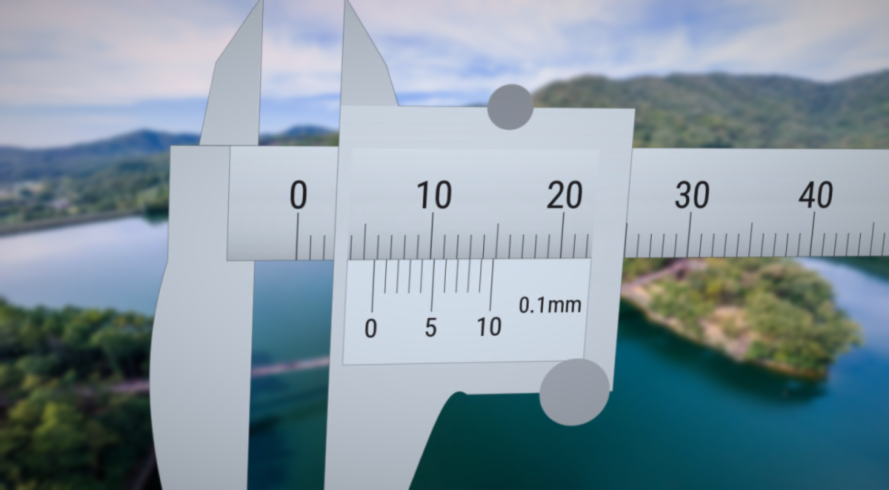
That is **5.8** mm
